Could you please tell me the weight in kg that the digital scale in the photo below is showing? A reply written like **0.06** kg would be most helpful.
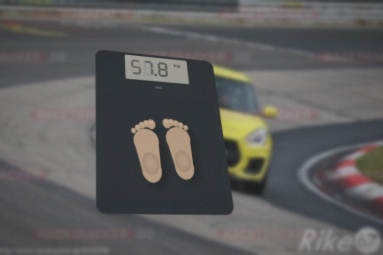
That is **57.8** kg
